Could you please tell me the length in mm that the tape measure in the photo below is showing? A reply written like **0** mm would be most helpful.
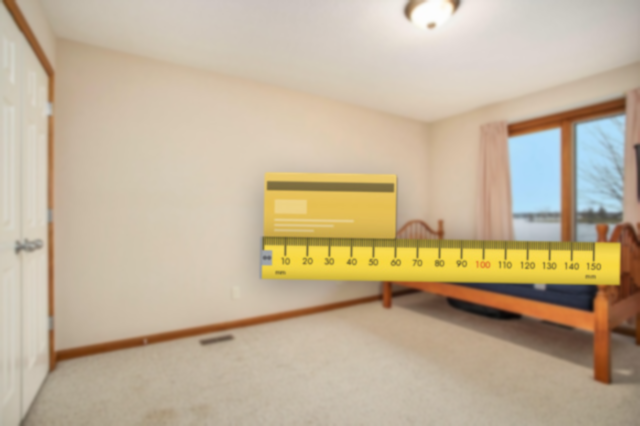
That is **60** mm
